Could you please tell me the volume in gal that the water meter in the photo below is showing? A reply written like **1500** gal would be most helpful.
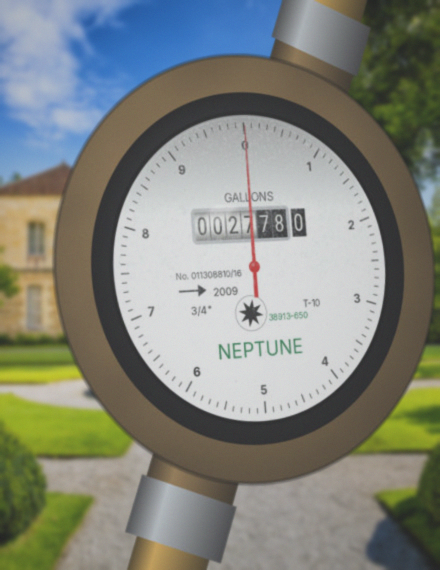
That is **27780.0** gal
